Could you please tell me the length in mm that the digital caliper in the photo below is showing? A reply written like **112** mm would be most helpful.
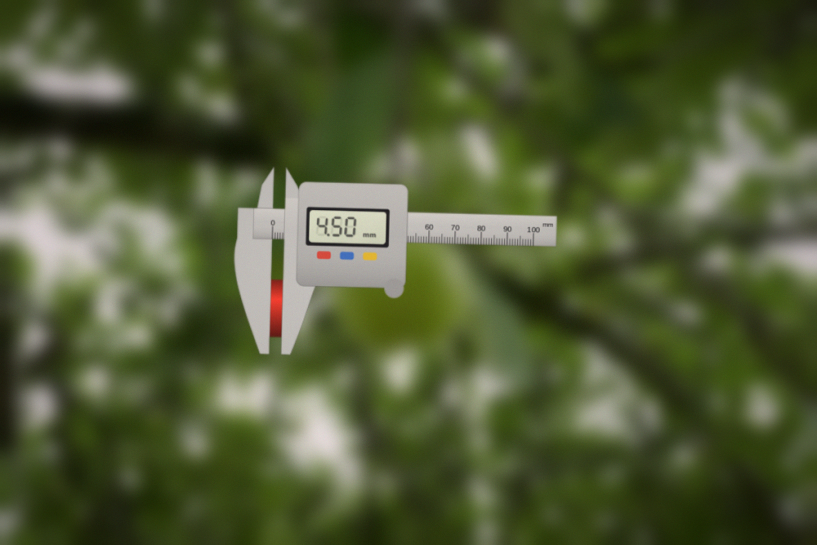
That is **4.50** mm
